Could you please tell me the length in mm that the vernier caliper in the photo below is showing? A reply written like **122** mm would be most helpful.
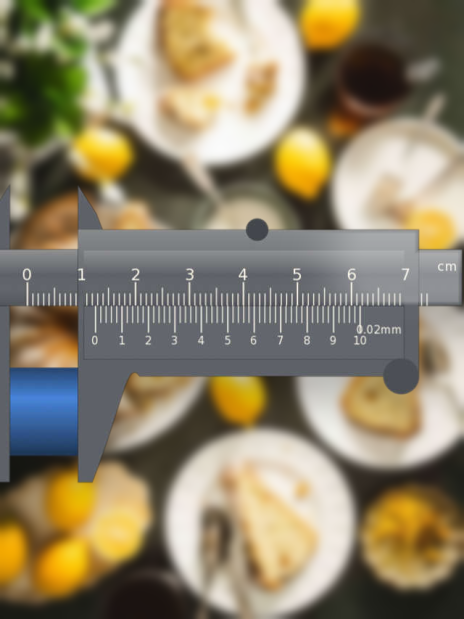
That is **12.6** mm
